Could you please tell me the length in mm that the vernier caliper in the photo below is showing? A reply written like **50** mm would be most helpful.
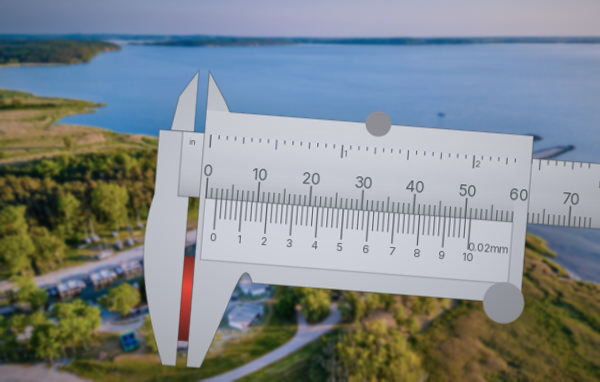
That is **2.0** mm
